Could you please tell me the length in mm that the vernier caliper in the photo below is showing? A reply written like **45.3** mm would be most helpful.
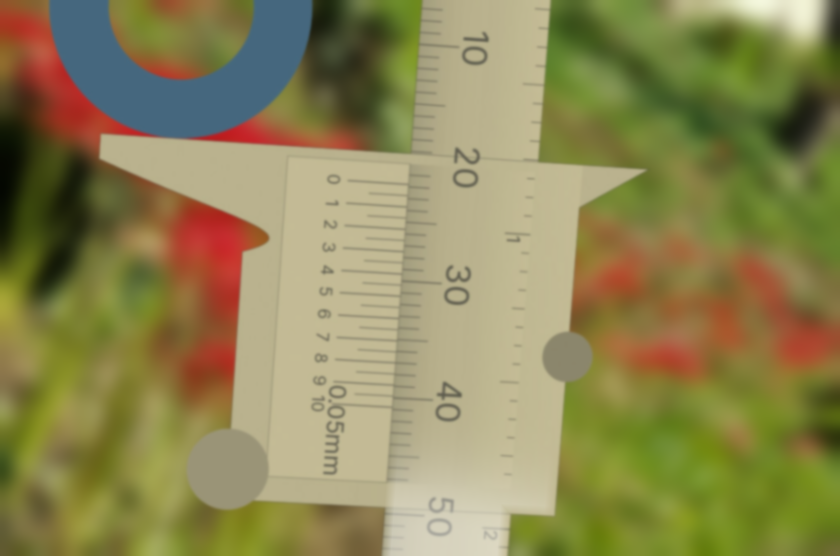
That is **21.8** mm
